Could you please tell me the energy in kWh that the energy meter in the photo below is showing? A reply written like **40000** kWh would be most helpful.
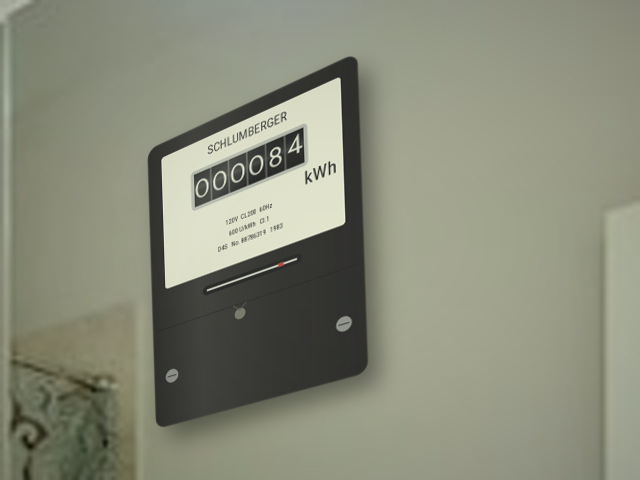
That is **84** kWh
